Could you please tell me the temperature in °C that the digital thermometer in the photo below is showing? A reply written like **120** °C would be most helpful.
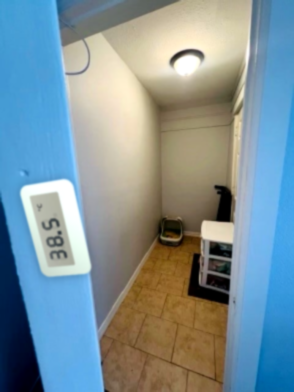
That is **38.5** °C
